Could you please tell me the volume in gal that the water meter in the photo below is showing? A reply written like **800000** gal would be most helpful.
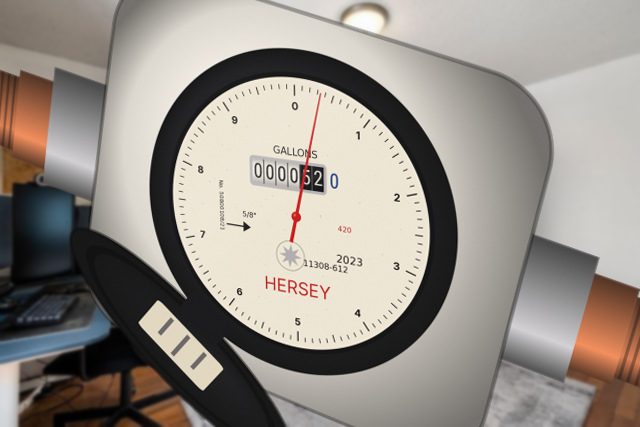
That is **520.3** gal
